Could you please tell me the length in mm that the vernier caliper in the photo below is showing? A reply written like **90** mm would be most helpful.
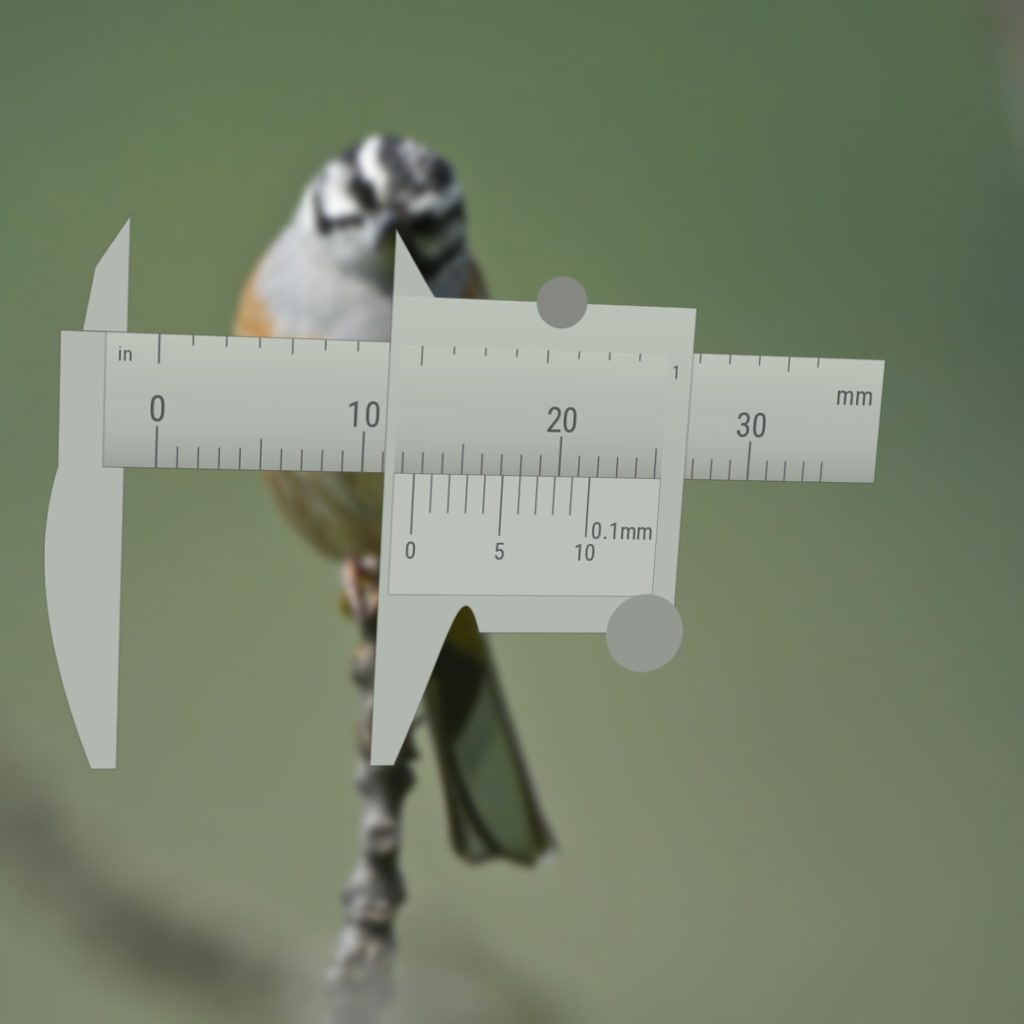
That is **12.6** mm
